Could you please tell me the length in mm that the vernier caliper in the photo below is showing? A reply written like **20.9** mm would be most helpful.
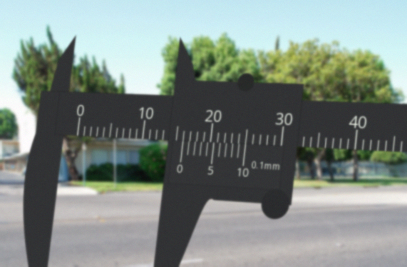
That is **16.0** mm
